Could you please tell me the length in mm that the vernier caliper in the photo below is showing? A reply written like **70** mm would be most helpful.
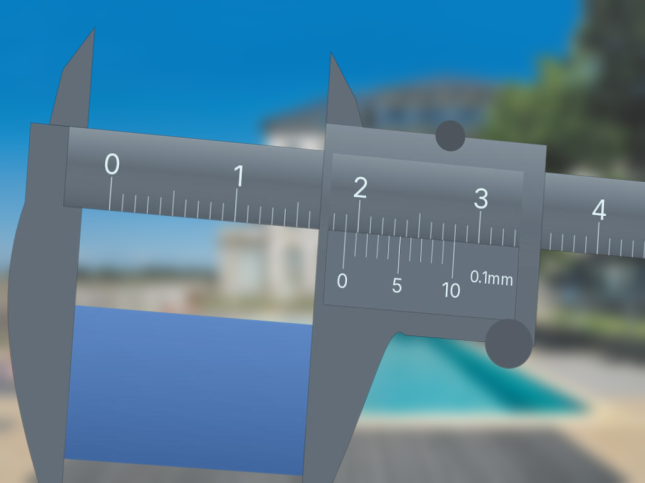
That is **19.0** mm
